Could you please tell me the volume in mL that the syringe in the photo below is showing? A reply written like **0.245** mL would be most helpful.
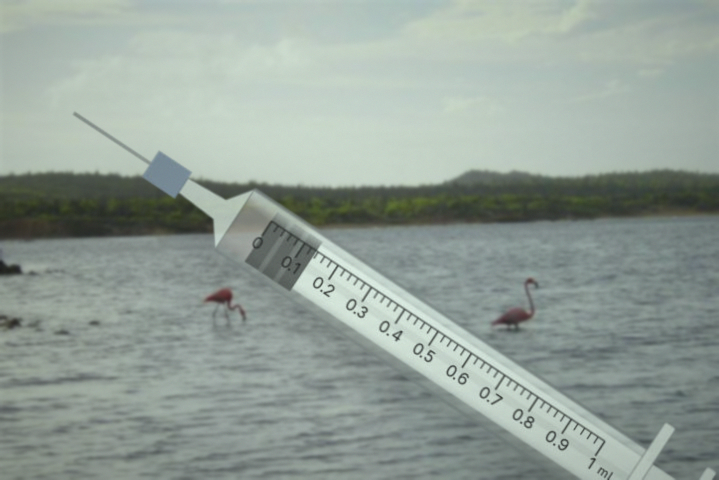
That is **0** mL
